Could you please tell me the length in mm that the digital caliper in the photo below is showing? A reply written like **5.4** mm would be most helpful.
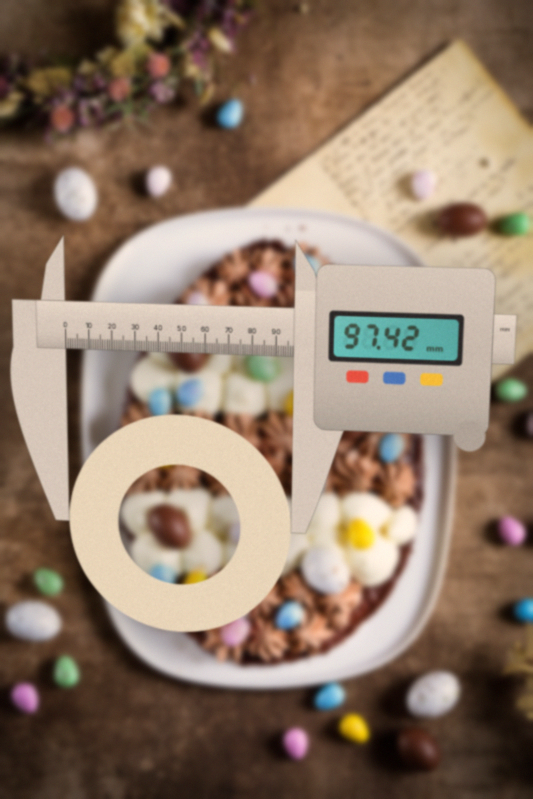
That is **97.42** mm
